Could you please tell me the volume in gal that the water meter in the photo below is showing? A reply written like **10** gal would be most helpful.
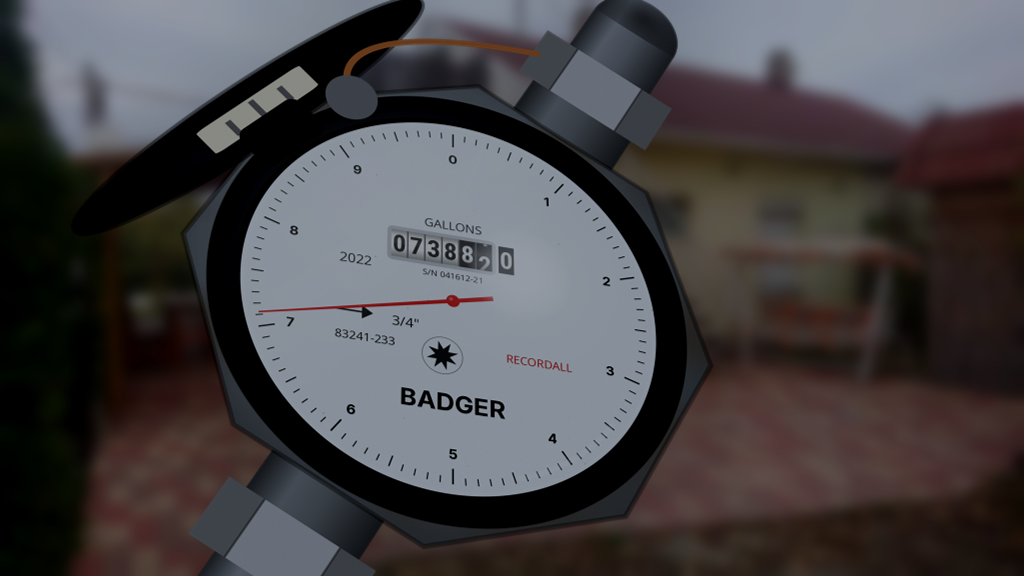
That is **738817.1** gal
